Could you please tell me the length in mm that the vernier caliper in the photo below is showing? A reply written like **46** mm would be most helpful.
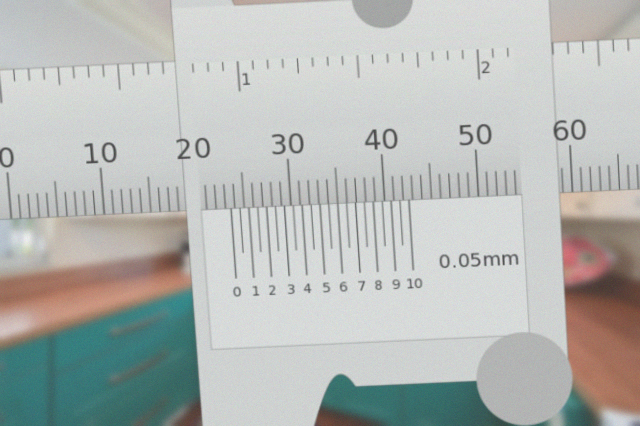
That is **23.6** mm
